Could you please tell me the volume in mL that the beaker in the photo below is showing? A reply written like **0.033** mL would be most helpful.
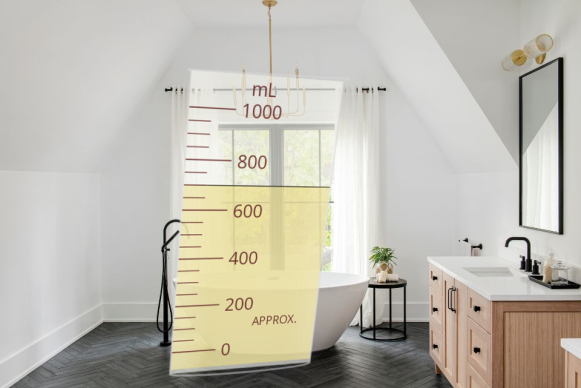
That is **700** mL
